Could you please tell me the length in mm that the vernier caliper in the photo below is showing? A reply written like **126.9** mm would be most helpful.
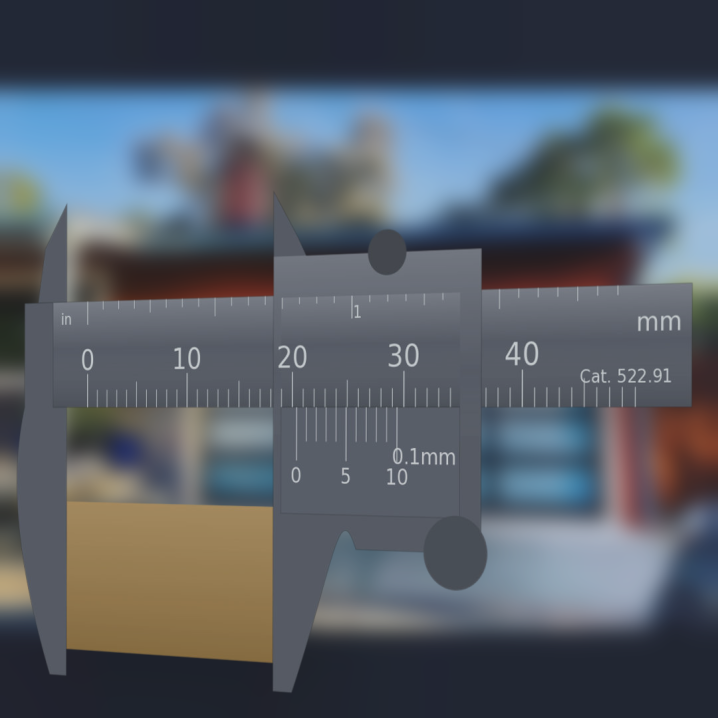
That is **20.4** mm
